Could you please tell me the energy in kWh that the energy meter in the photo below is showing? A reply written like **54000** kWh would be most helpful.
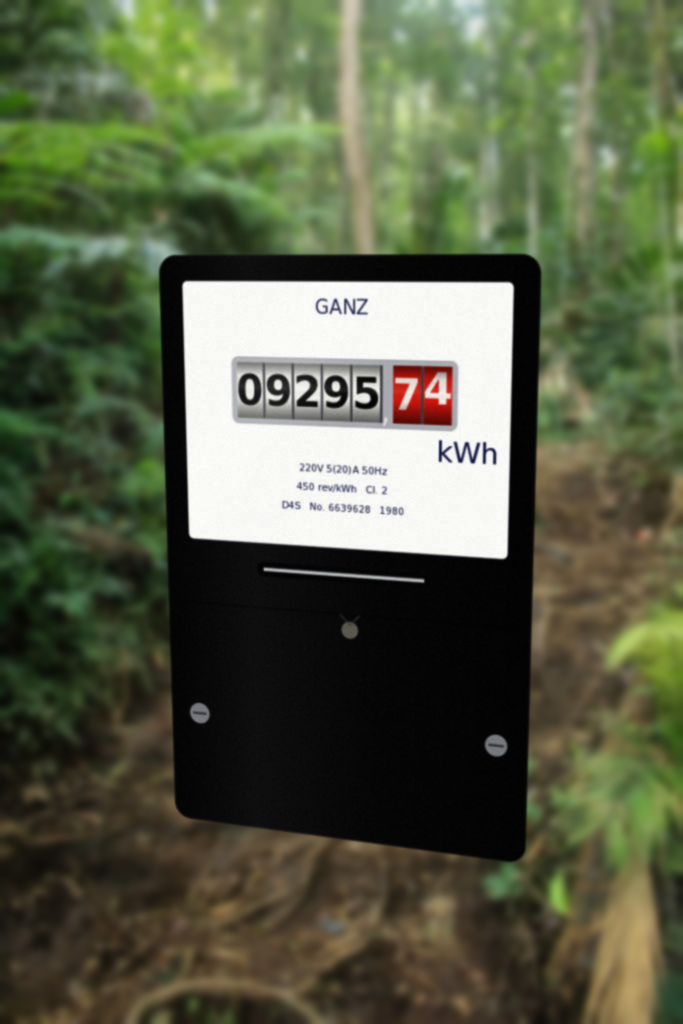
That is **9295.74** kWh
